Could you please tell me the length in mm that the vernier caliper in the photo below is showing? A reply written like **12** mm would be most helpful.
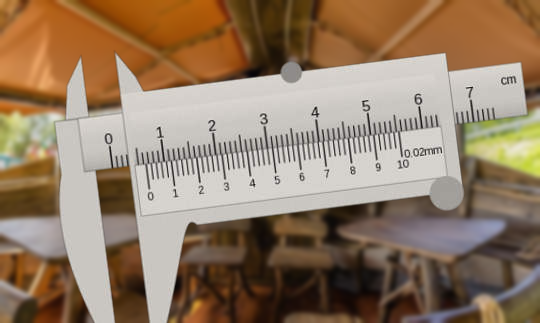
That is **6.5** mm
